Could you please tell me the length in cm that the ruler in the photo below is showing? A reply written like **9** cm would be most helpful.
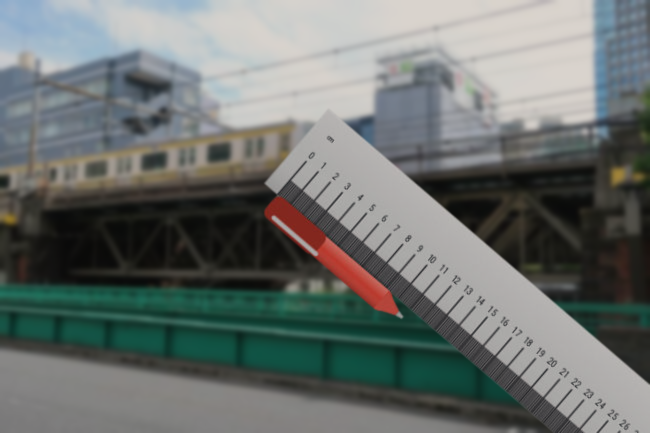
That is **11** cm
